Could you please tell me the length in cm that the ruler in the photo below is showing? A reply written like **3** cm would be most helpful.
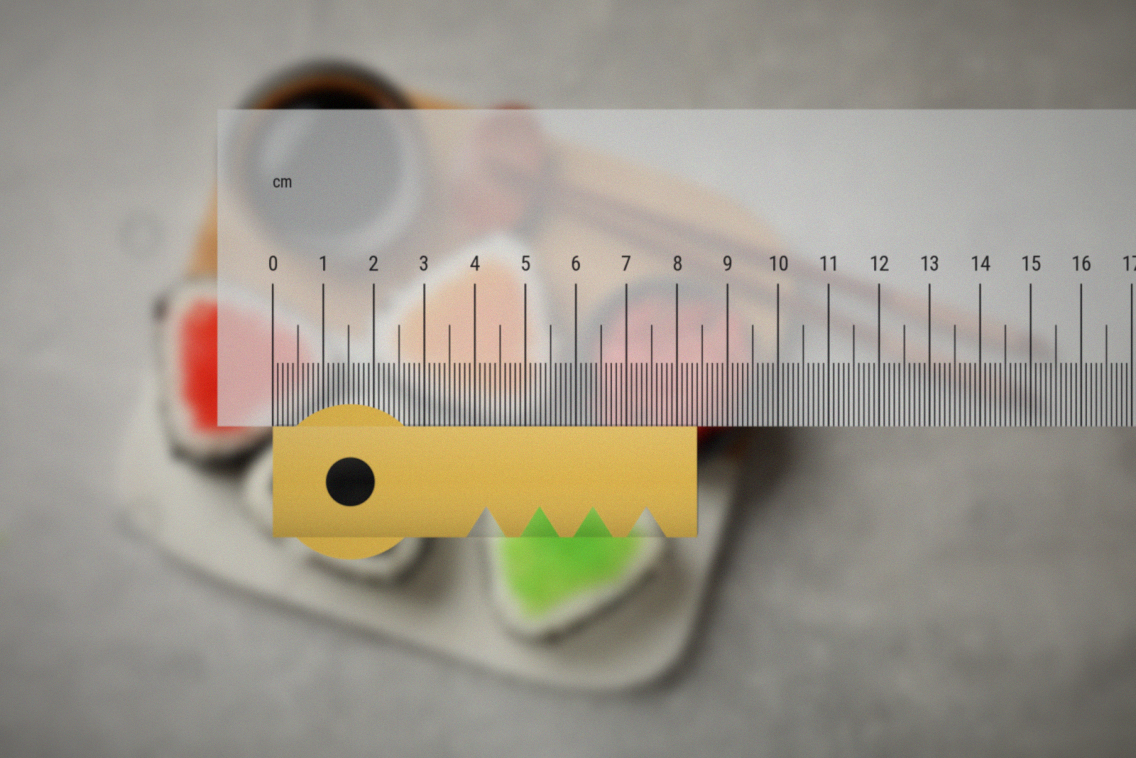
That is **8.4** cm
